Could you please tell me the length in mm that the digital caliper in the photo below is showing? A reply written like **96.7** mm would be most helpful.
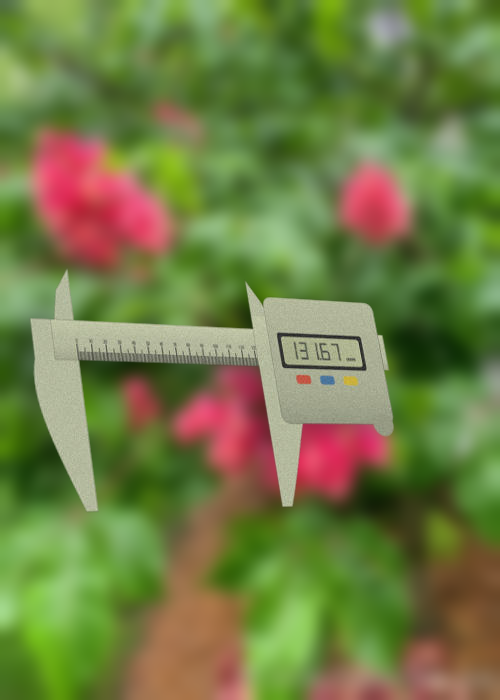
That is **131.67** mm
